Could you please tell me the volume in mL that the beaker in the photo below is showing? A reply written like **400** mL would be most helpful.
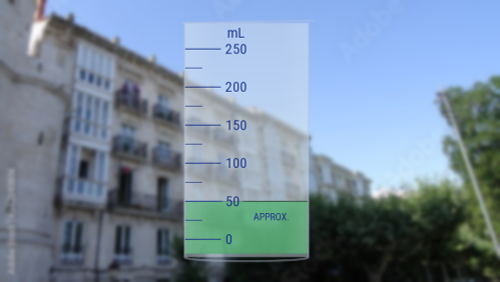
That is **50** mL
